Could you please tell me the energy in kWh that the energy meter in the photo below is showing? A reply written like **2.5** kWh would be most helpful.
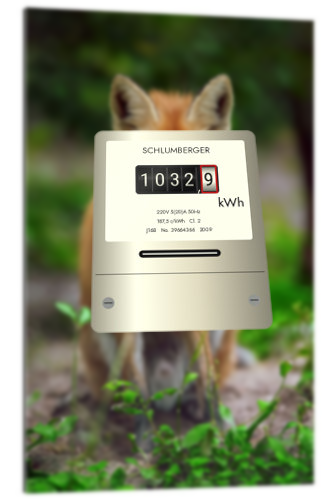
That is **1032.9** kWh
